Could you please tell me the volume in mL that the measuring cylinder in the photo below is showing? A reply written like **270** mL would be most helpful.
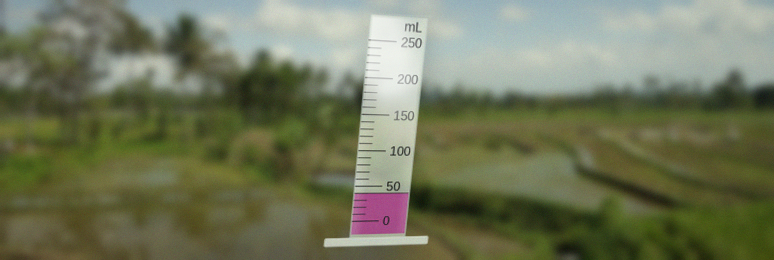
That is **40** mL
